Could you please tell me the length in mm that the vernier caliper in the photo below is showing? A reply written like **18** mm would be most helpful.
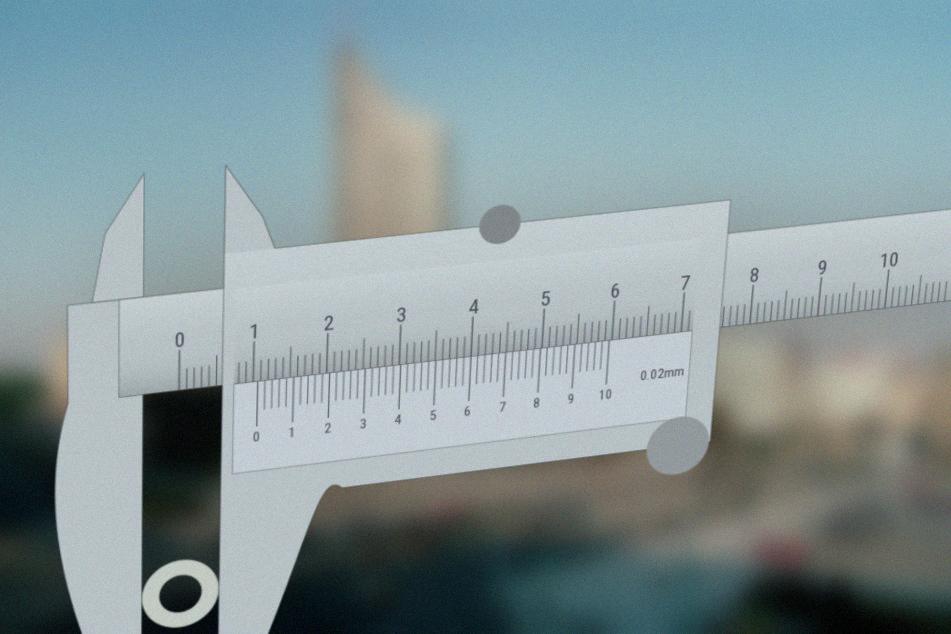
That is **10.6** mm
